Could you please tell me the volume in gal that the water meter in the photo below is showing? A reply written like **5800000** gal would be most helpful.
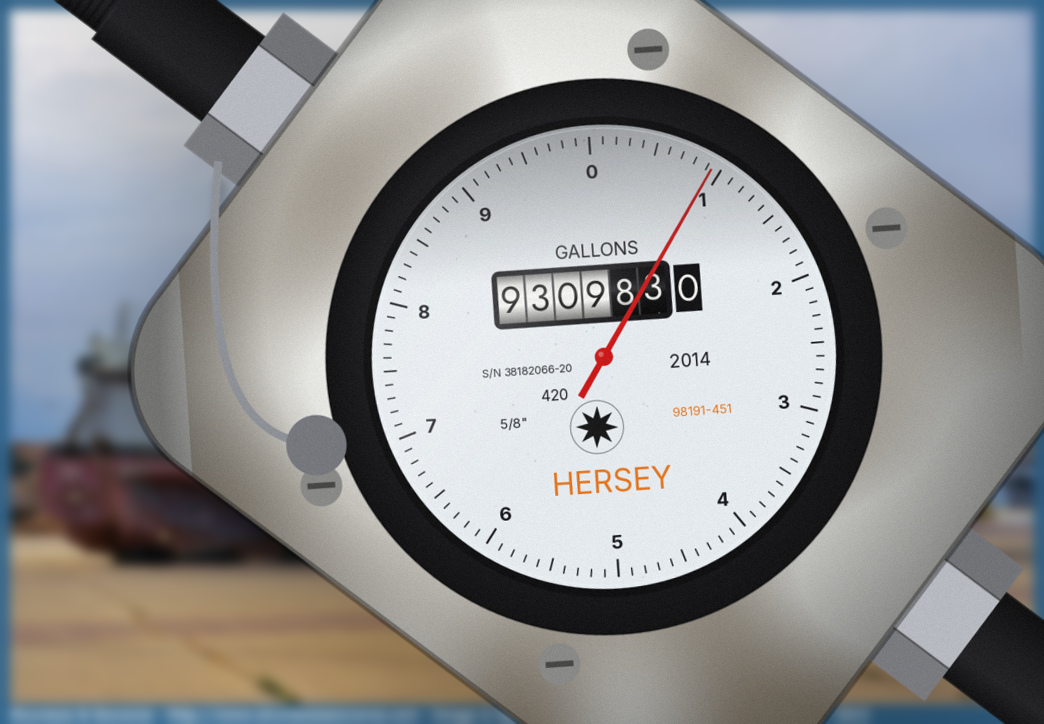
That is **9309830.9** gal
